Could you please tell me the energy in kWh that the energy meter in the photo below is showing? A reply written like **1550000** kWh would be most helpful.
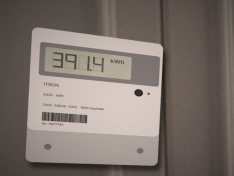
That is **391.4** kWh
